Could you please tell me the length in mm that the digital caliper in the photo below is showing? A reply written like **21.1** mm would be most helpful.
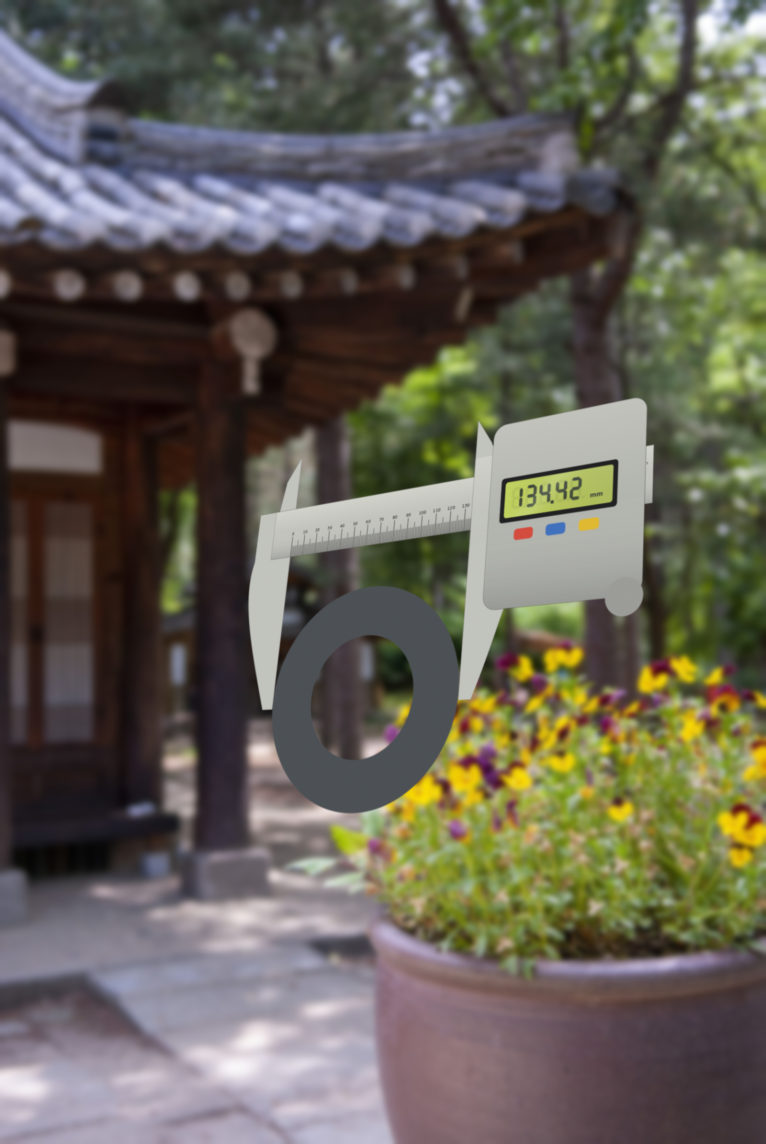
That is **134.42** mm
